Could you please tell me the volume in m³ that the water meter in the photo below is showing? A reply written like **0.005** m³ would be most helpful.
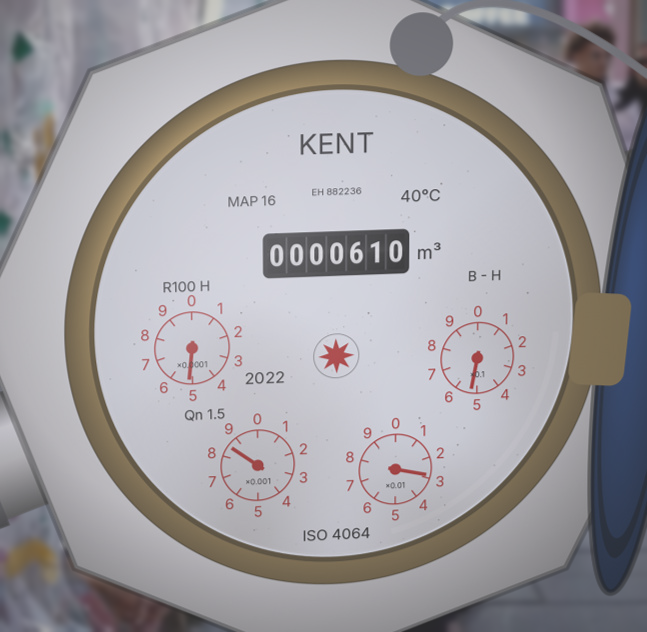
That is **610.5285** m³
